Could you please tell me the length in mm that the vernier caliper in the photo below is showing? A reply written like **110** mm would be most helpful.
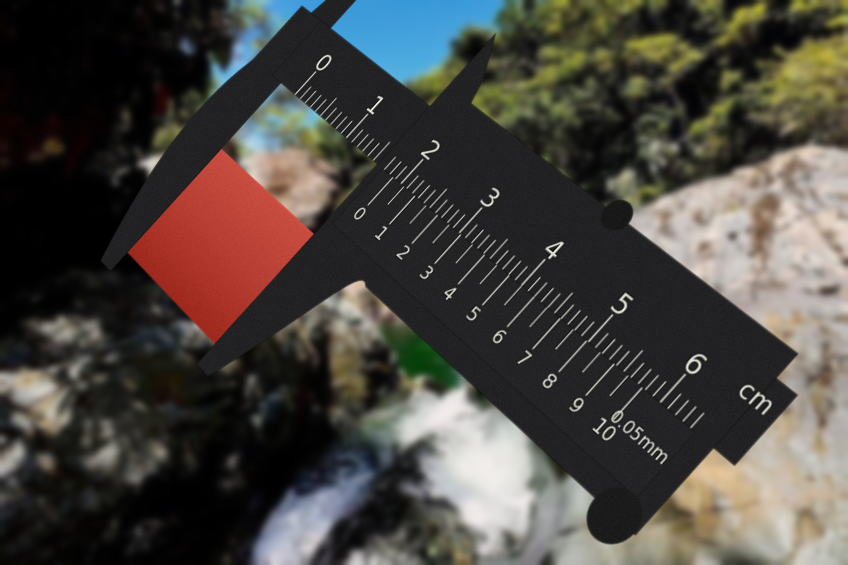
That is **18.6** mm
